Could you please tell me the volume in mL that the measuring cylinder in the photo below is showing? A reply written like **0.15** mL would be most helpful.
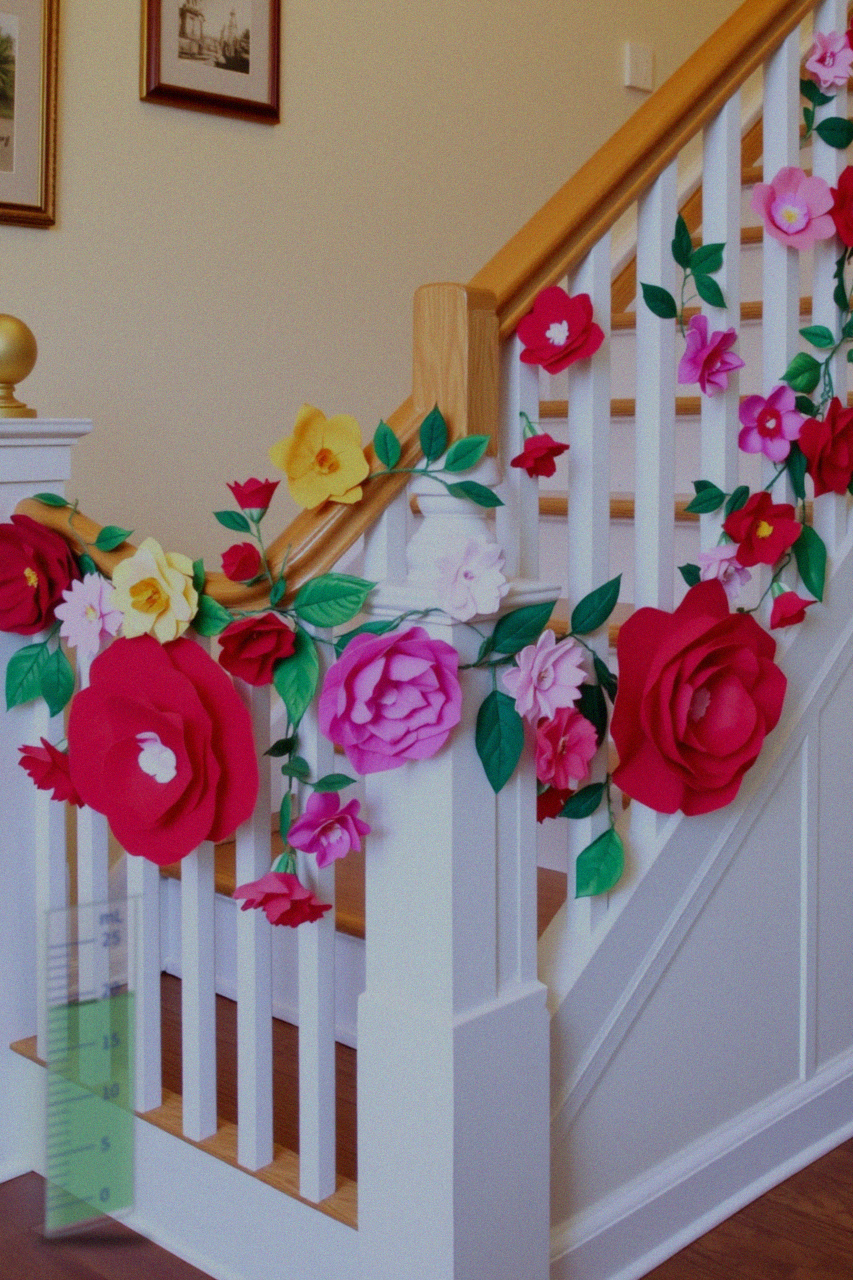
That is **19** mL
